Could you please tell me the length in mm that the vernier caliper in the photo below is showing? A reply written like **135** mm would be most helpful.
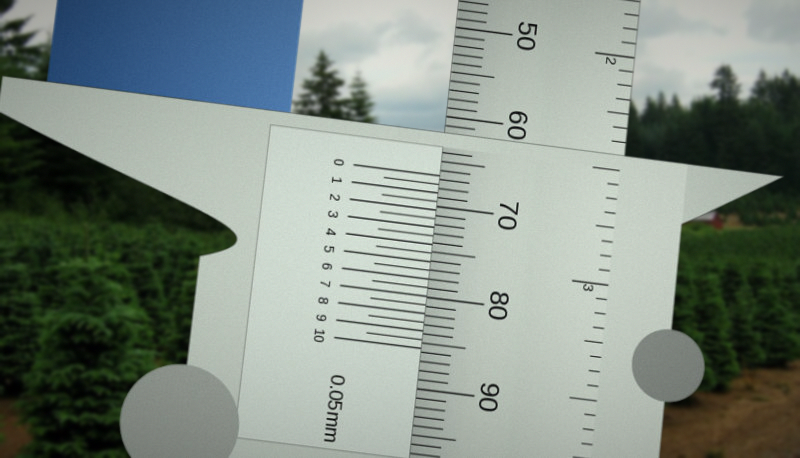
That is **66.6** mm
